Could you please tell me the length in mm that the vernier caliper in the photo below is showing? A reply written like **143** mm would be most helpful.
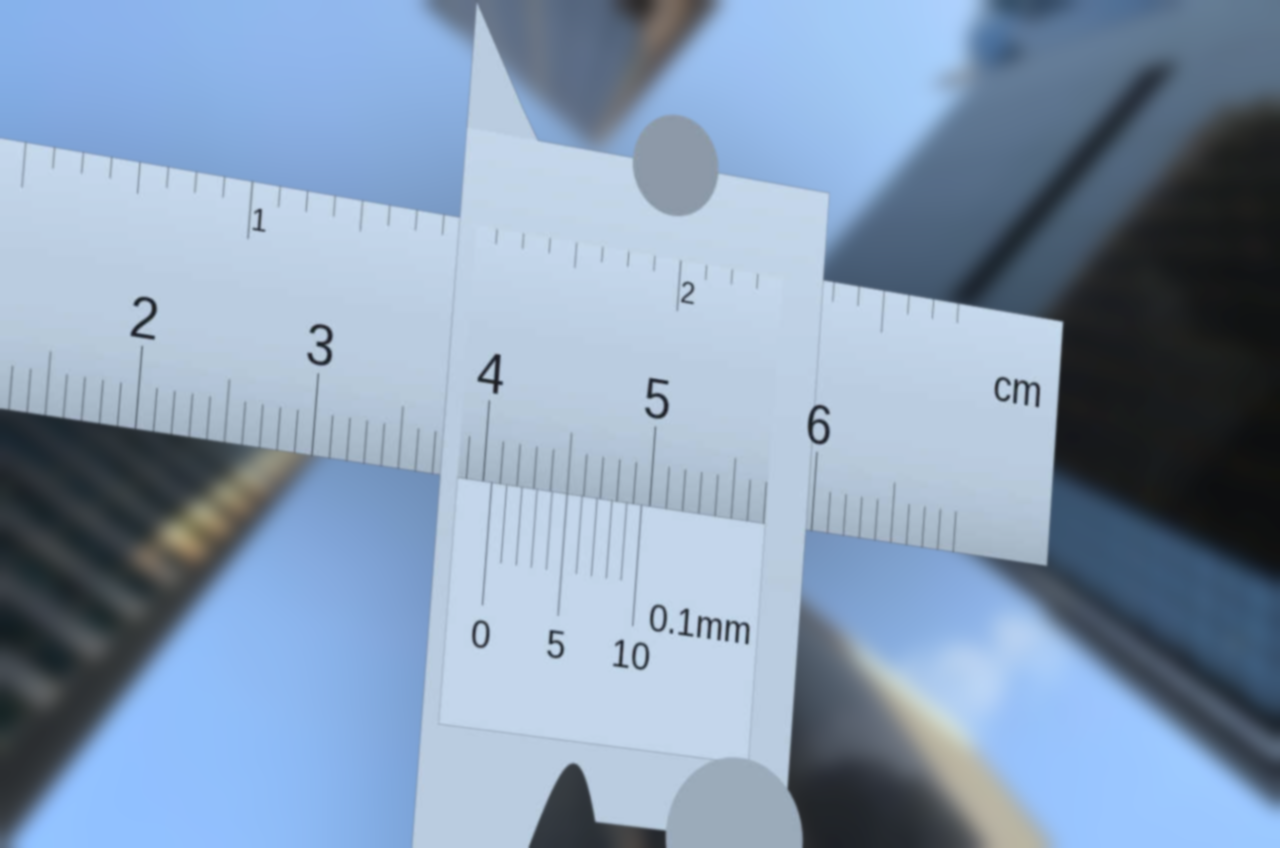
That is **40.5** mm
